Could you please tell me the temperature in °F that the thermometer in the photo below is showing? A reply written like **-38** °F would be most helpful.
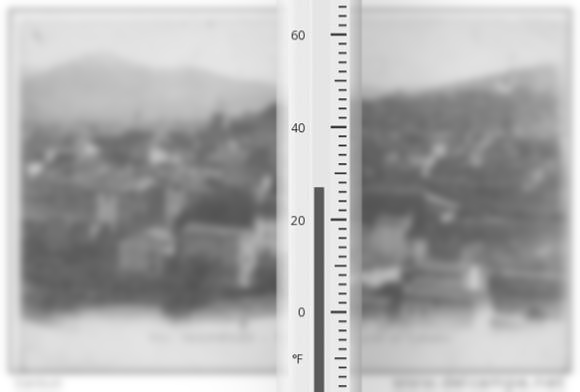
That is **27** °F
